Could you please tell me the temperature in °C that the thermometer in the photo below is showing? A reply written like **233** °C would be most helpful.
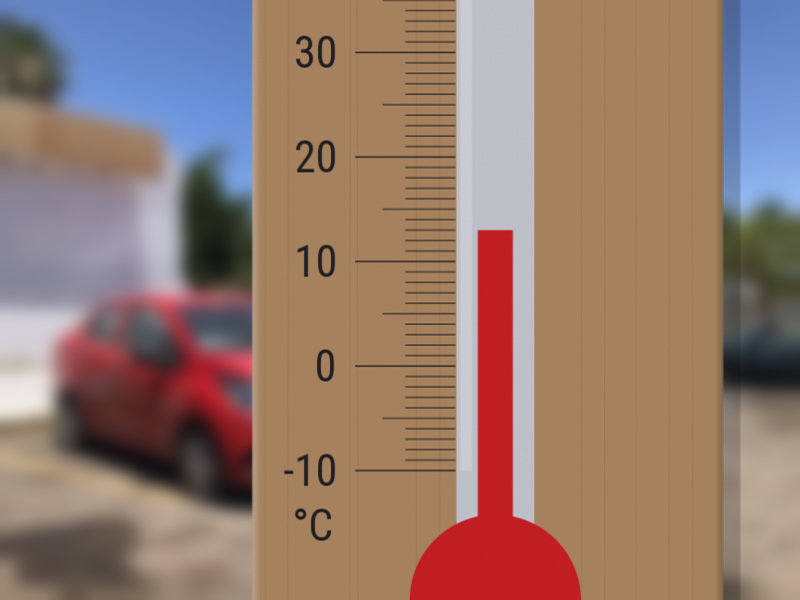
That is **13** °C
